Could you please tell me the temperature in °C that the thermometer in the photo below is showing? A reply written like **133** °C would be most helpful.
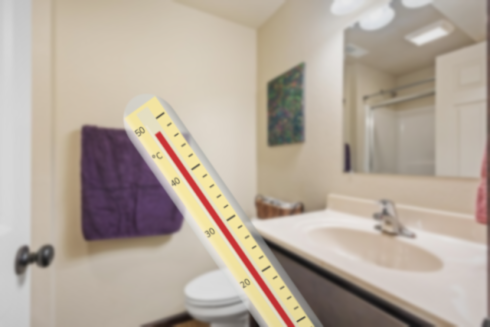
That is **48** °C
